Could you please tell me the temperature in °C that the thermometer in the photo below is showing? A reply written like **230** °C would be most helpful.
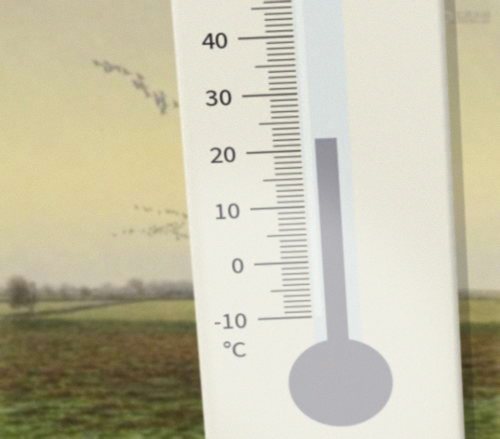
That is **22** °C
